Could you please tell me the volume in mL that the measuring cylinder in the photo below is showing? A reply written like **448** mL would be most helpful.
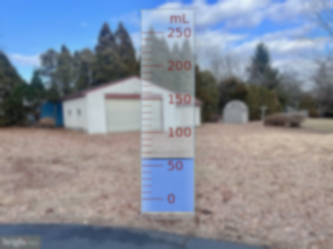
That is **60** mL
